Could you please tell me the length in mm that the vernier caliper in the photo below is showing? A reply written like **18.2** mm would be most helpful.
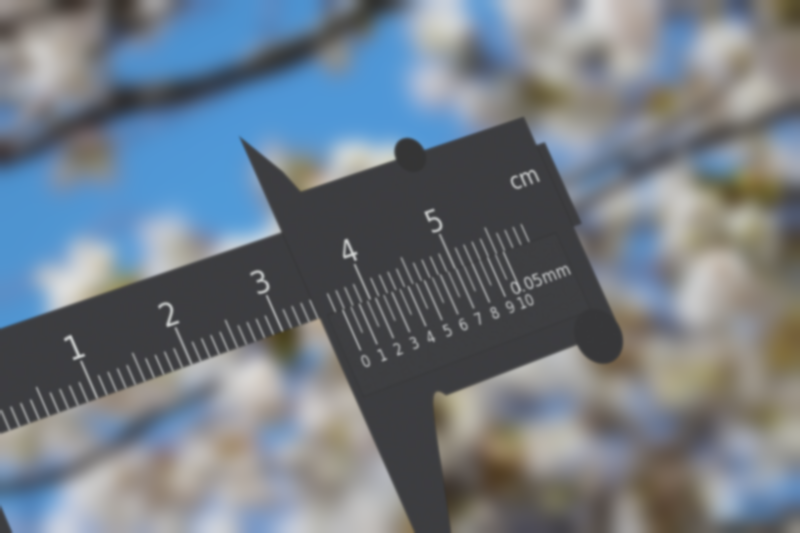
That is **36.8** mm
